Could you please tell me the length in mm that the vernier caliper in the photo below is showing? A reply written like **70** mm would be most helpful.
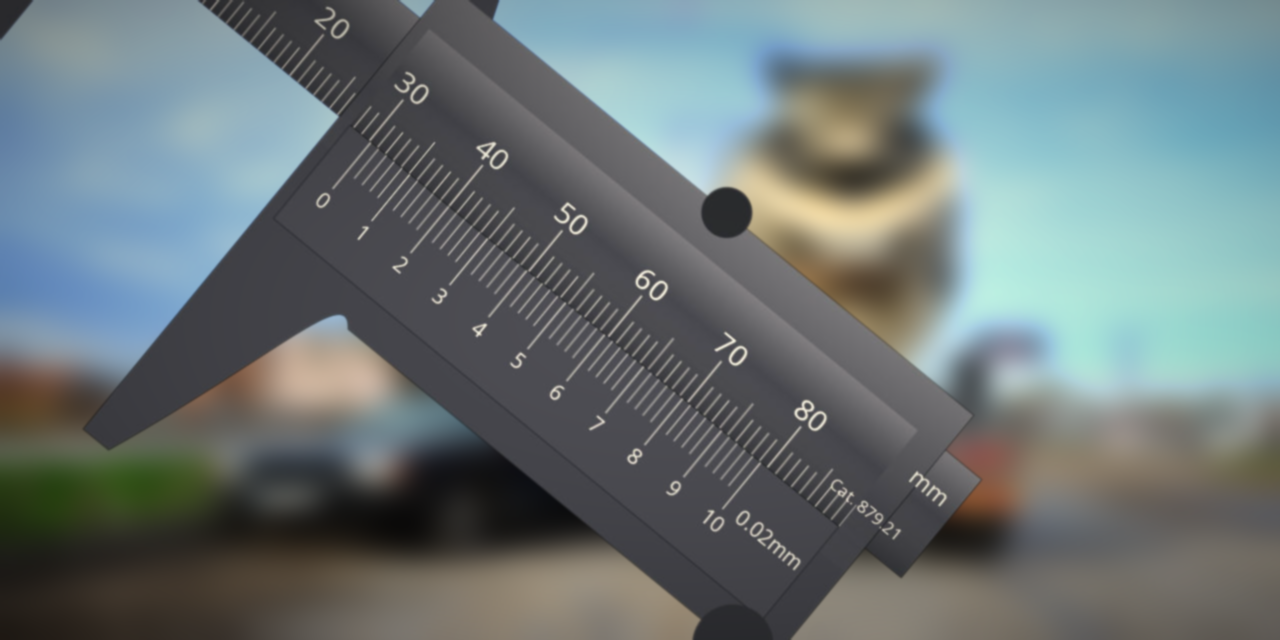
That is **30.2** mm
